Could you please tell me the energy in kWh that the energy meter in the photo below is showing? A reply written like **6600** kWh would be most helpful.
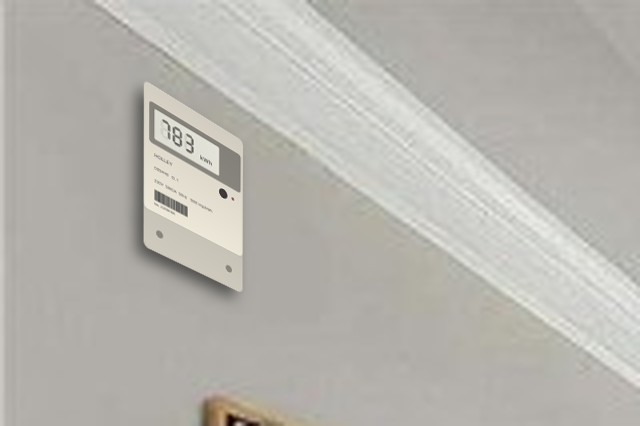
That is **783** kWh
